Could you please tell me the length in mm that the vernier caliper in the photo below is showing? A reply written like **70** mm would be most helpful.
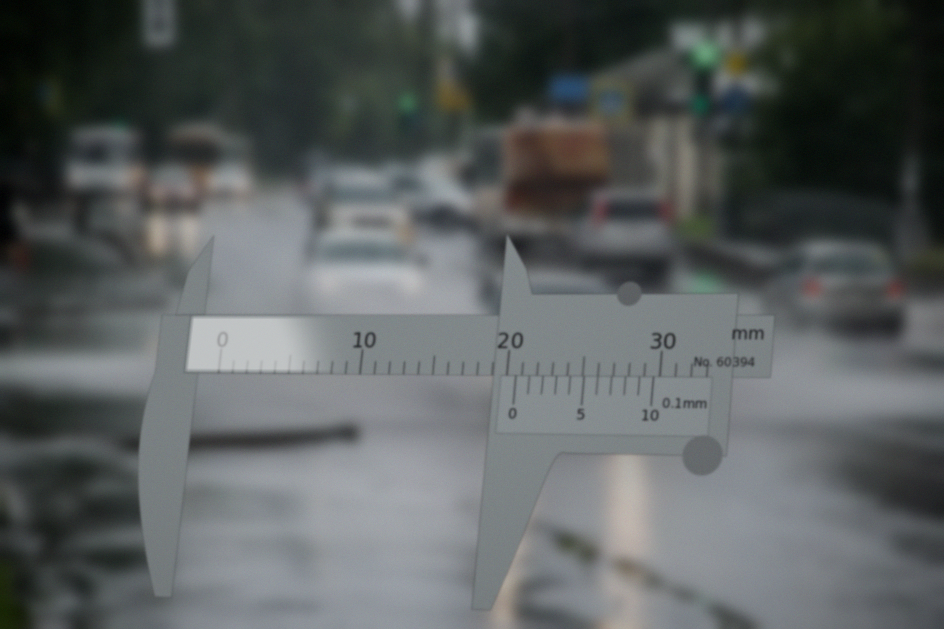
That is **20.6** mm
